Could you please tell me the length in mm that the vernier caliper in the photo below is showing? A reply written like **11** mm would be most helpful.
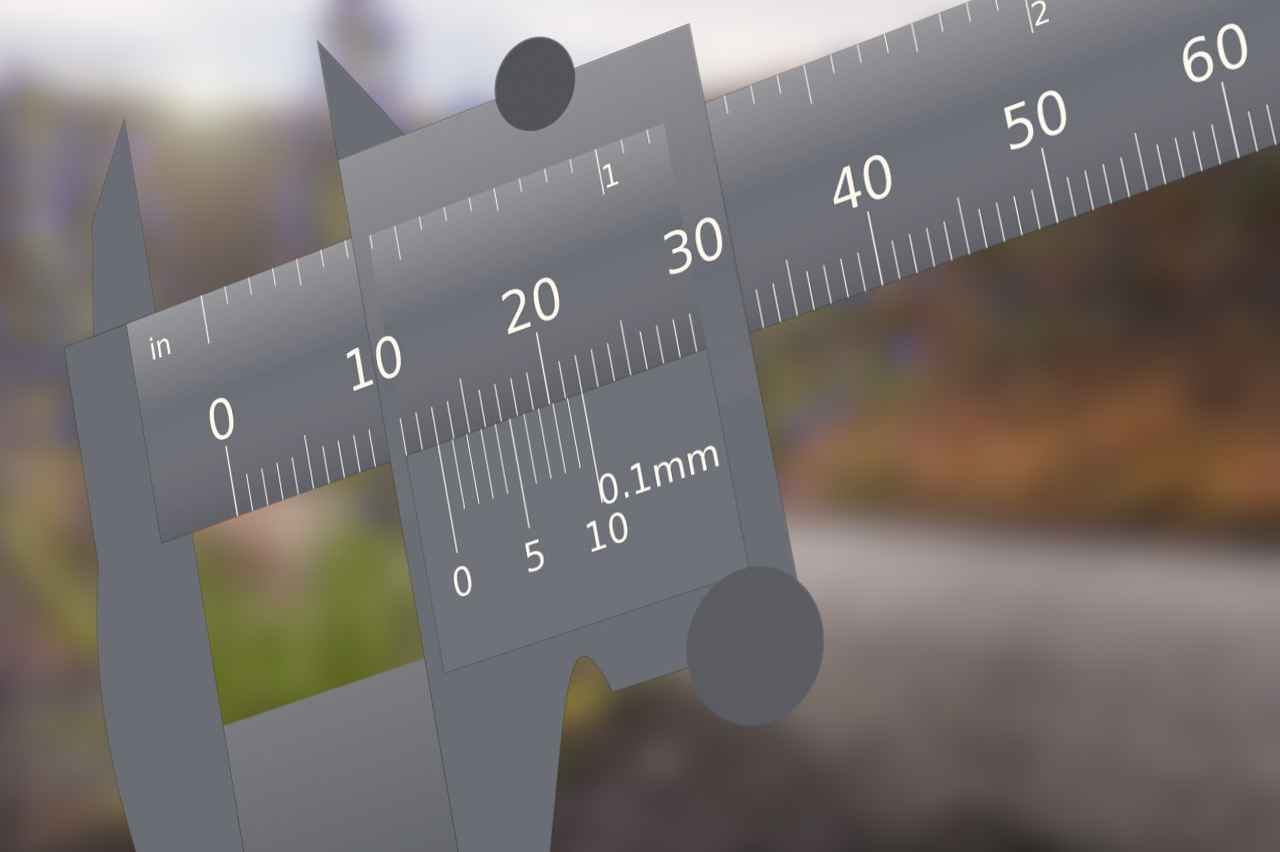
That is **13.0** mm
